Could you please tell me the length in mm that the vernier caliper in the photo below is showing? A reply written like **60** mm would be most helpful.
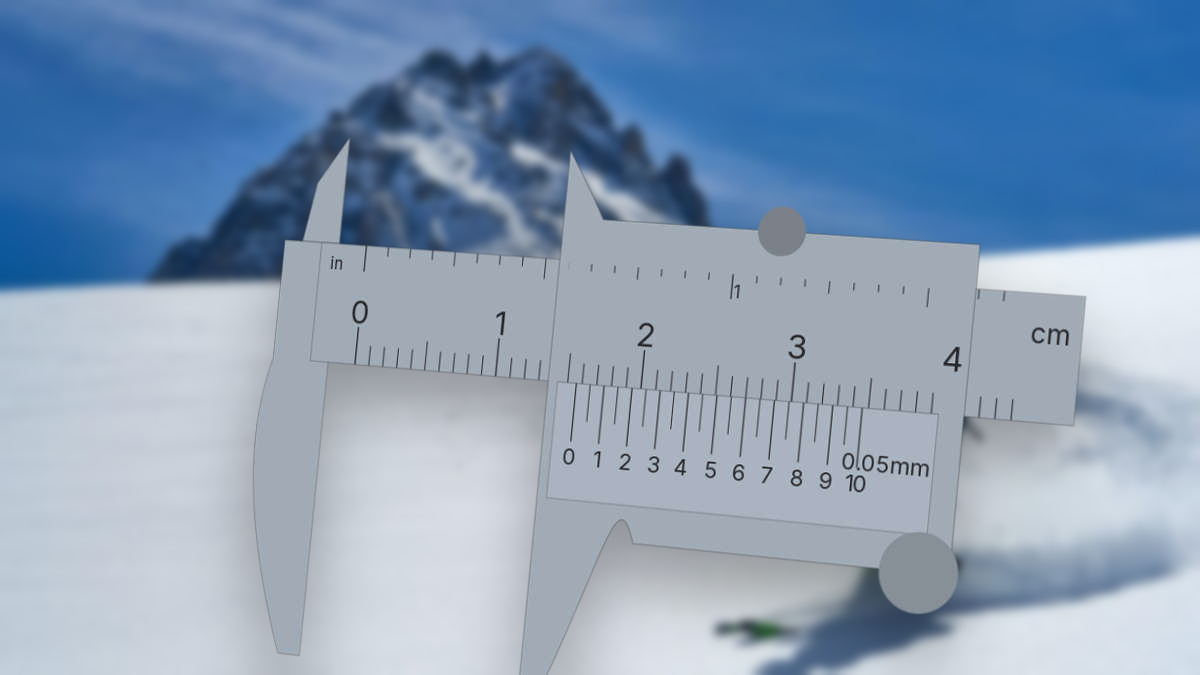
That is **15.6** mm
